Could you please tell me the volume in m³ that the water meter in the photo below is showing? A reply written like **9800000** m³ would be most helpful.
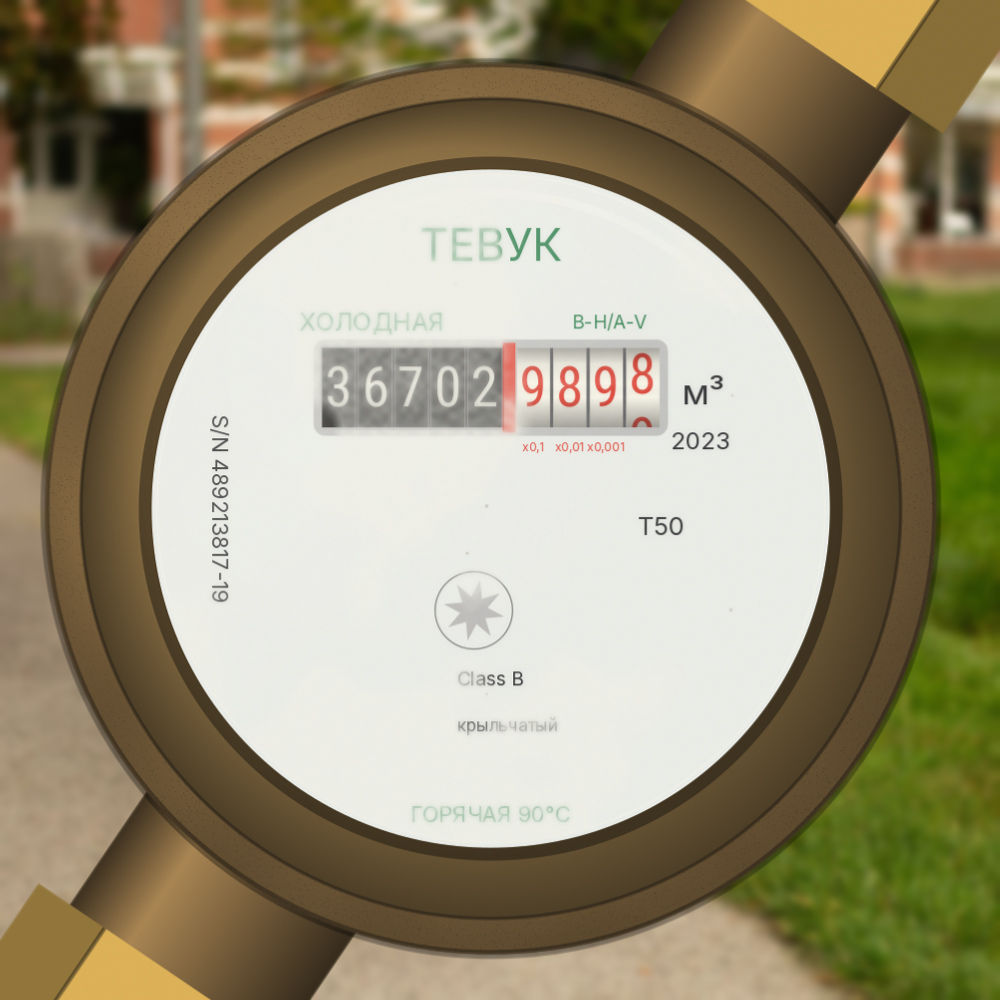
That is **36702.9898** m³
